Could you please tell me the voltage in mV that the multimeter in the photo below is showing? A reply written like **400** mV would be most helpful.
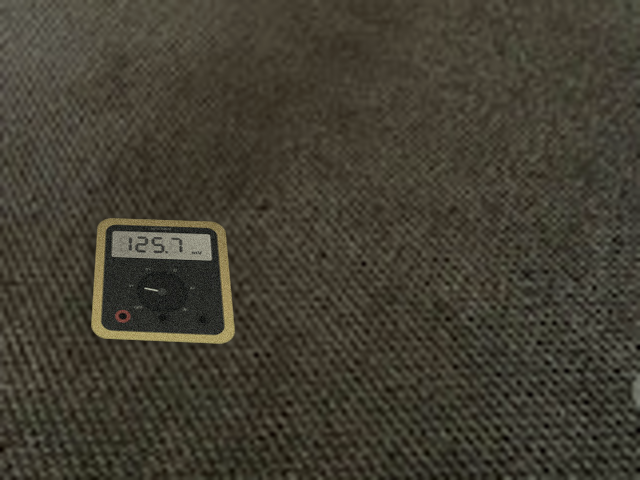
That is **125.7** mV
